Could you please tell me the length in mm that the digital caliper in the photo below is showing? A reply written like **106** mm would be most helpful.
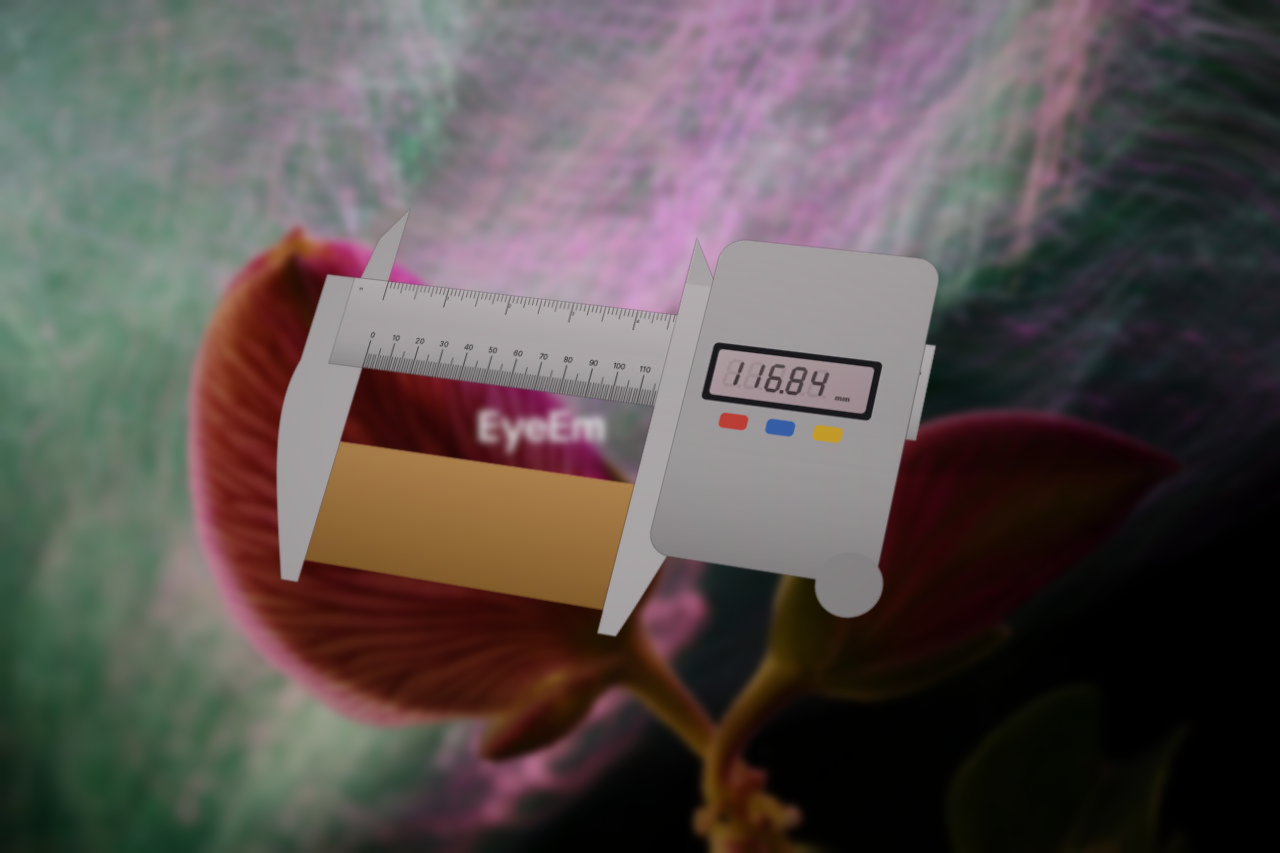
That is **116.84** mm
